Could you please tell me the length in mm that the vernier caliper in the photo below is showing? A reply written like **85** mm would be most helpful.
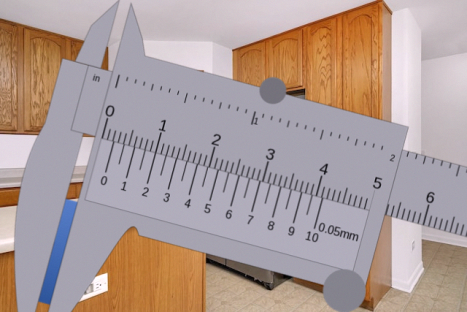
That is **2.2** mm
